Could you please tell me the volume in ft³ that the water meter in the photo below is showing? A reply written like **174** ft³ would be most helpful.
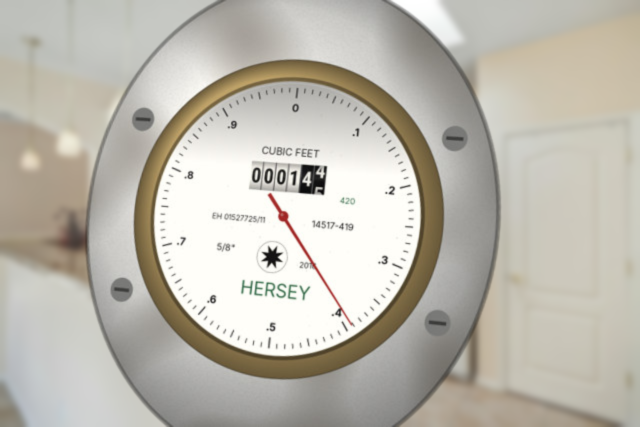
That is **144.39** ft³
